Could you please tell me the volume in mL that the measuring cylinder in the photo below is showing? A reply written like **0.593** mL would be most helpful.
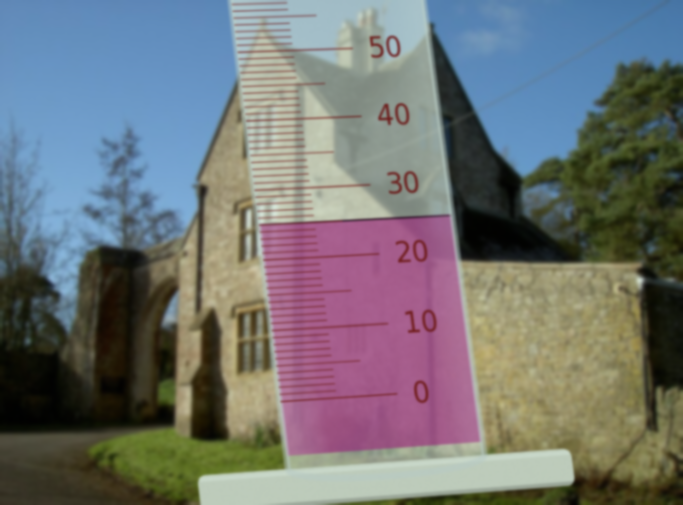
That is **25** mL
